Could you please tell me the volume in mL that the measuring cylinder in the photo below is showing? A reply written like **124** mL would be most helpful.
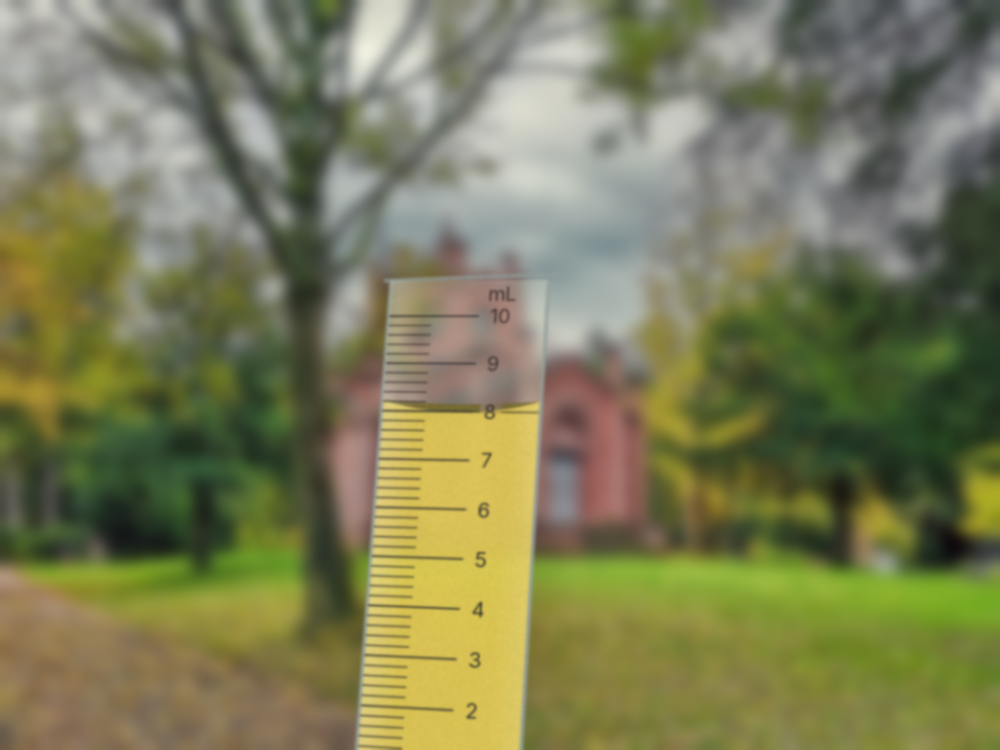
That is **8** mL
